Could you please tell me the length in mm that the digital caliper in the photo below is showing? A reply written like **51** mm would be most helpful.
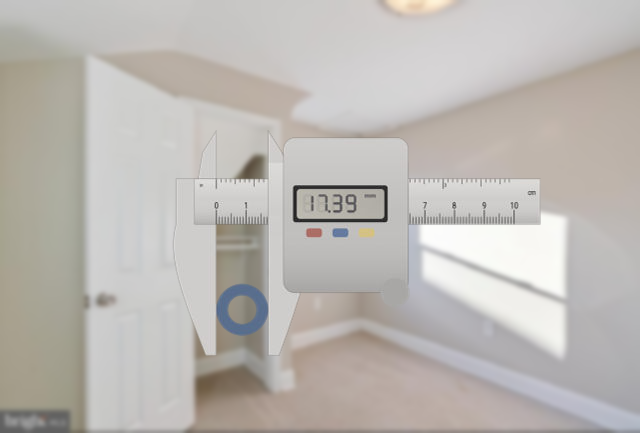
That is **17.39** mm
